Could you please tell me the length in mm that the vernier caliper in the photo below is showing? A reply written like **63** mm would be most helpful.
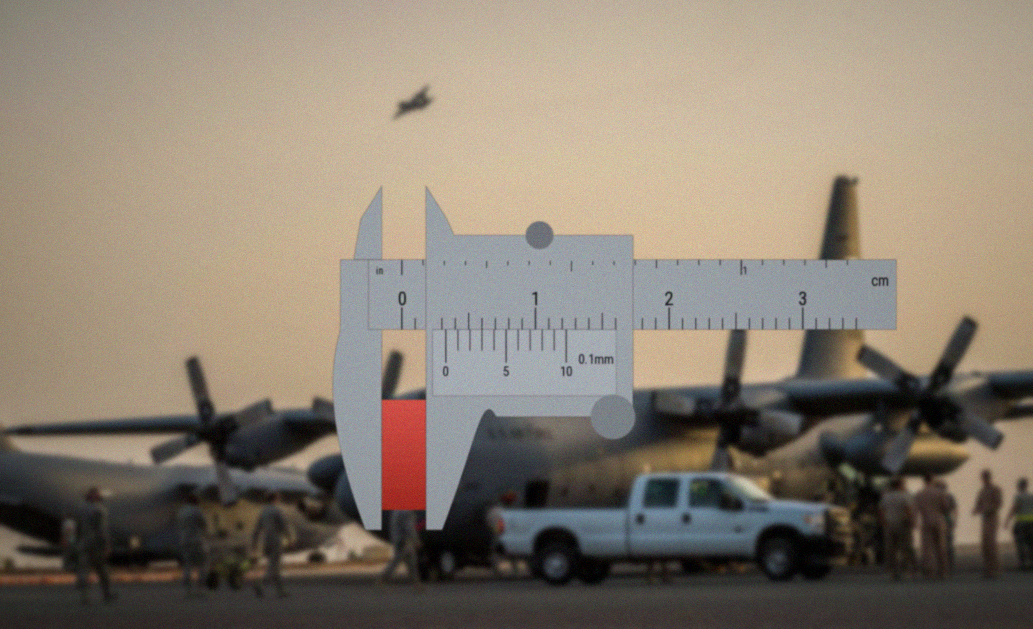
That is **3.3** mm
